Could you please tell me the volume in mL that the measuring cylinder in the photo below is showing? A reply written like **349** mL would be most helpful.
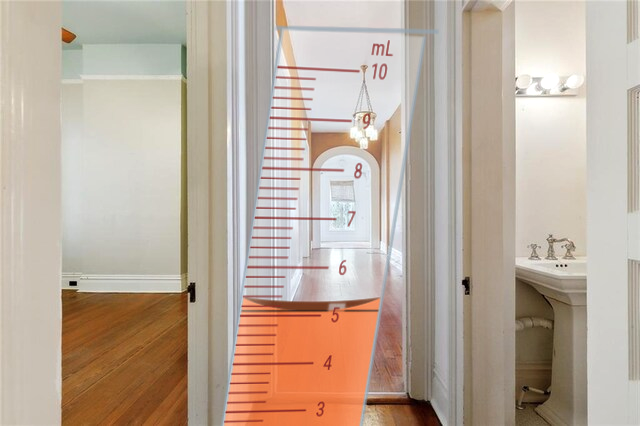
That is **5.1** mL
